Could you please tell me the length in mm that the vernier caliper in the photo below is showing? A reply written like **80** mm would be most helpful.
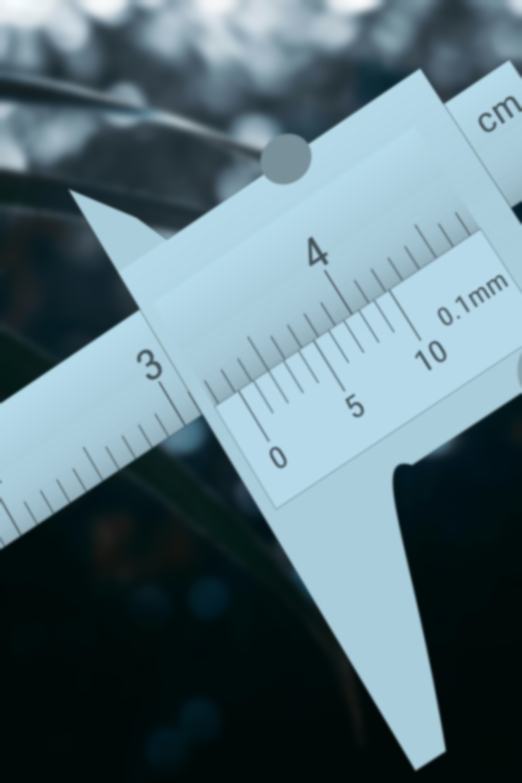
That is **33.2** mm
